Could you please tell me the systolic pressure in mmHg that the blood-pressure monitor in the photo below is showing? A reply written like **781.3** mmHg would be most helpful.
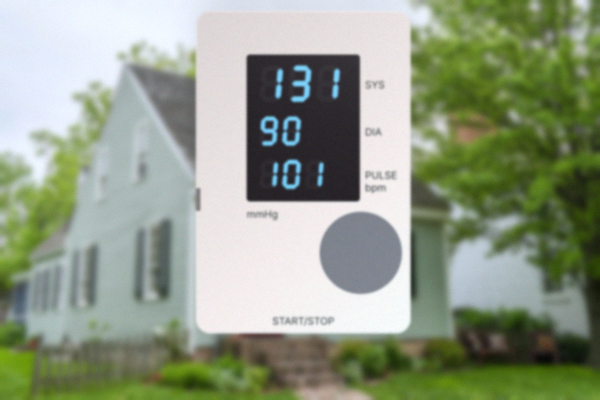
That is **131** mmHg
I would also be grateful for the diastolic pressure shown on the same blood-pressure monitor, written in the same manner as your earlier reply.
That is **90** mmHg
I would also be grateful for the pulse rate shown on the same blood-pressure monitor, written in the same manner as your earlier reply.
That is **101** bpm
